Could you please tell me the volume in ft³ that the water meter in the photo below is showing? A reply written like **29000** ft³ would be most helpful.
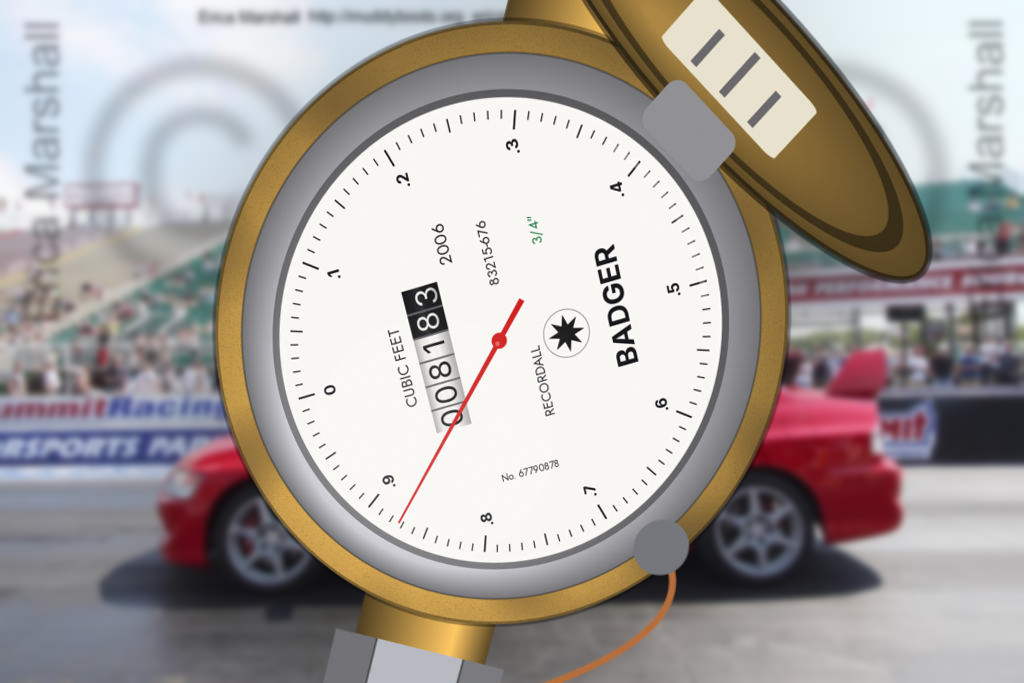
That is **8182.87** ft³
